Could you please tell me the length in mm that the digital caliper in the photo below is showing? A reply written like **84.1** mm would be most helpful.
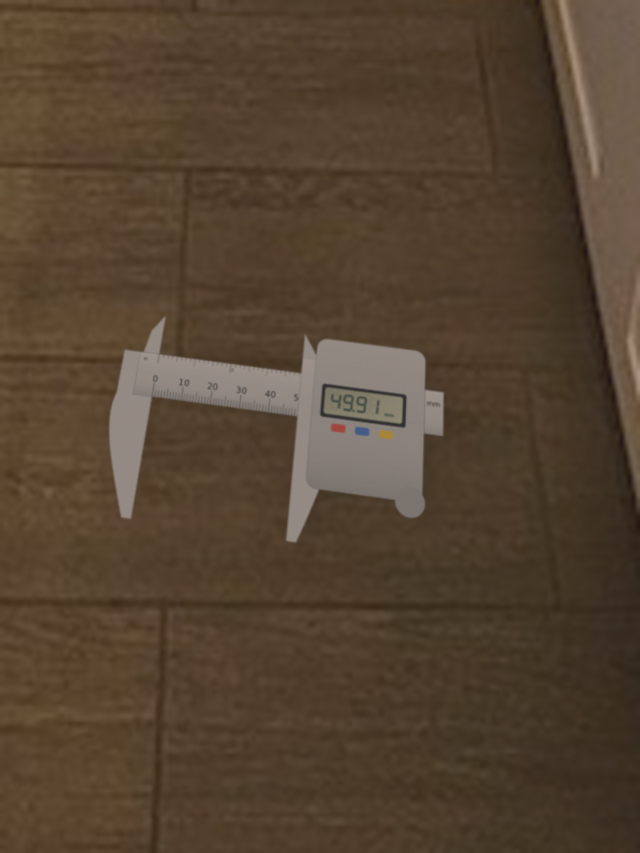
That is **49.91** mm
